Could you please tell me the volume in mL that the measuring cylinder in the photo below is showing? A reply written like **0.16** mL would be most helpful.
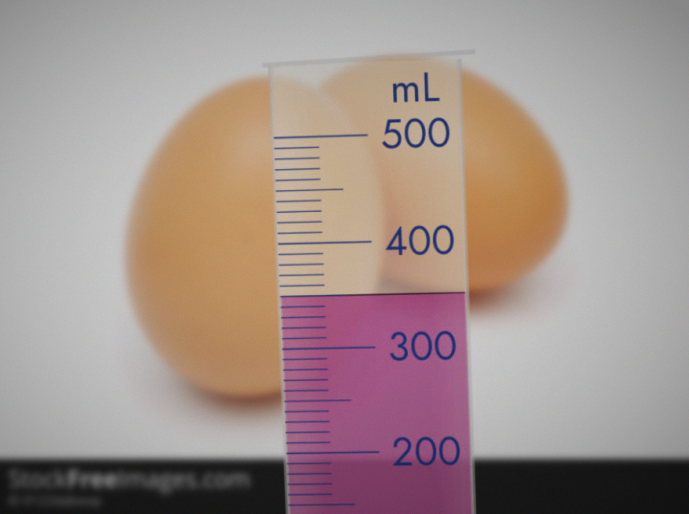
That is **350** mL
